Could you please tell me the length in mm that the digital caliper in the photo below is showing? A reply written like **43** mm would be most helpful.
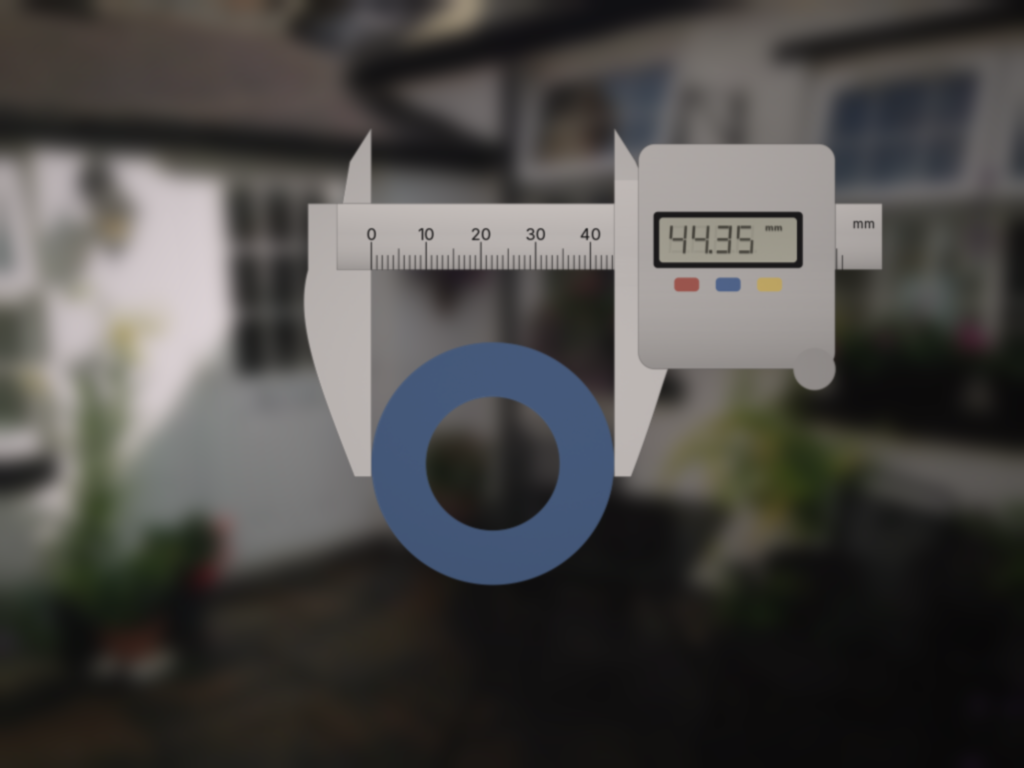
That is **44.35** mm
